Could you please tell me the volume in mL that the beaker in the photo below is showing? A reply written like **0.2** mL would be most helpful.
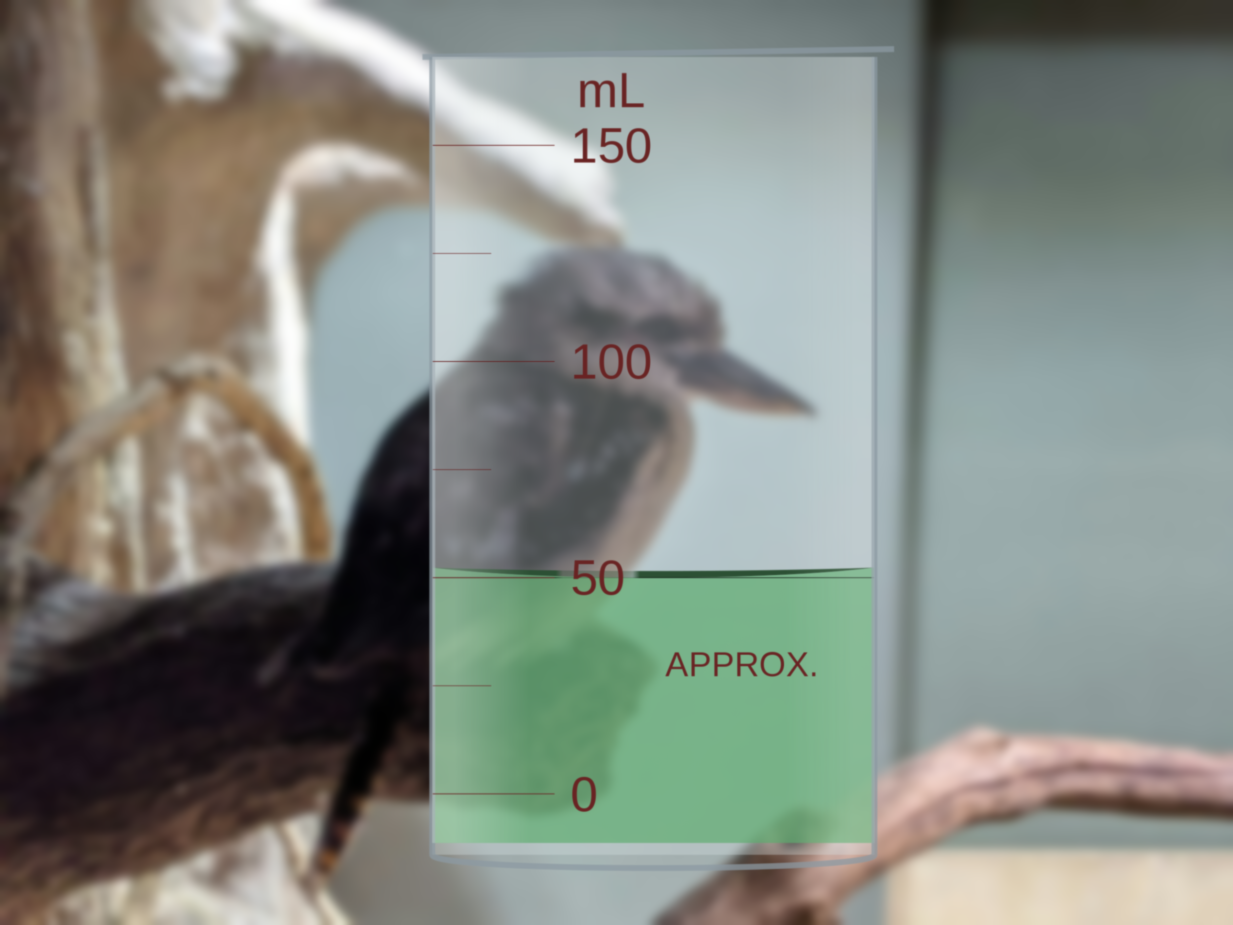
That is **50** mL
